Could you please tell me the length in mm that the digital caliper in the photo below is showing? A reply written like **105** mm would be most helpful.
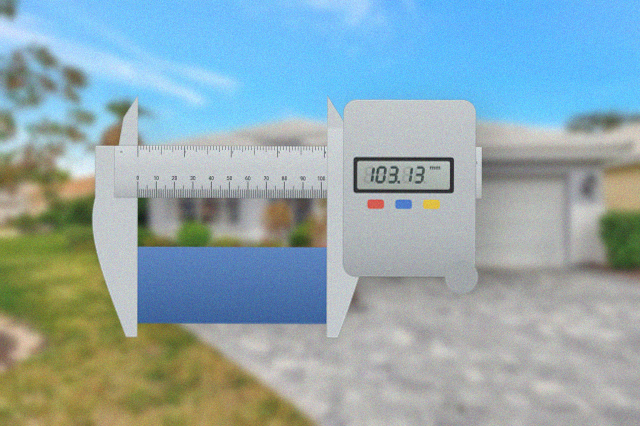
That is **103.13** mm
